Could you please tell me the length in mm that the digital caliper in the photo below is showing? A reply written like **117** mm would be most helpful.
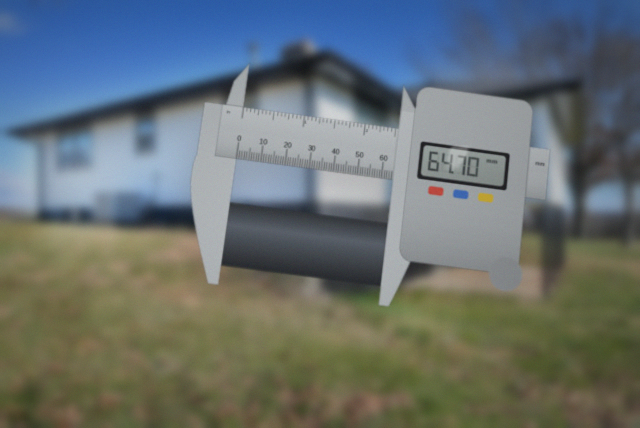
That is **64.70** mm
